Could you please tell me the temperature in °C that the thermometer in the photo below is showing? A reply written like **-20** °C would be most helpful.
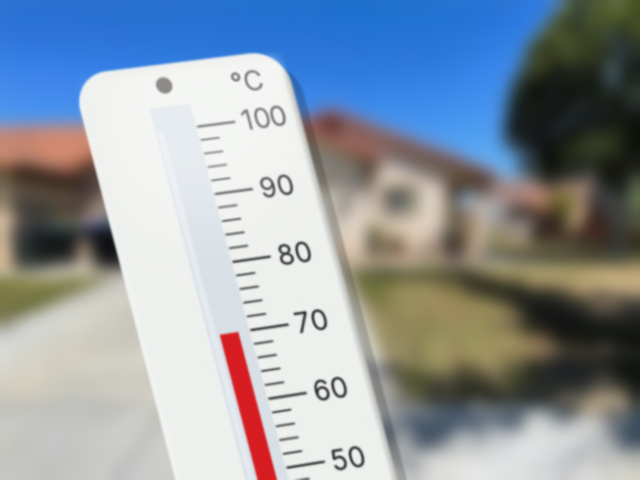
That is **70** °C
